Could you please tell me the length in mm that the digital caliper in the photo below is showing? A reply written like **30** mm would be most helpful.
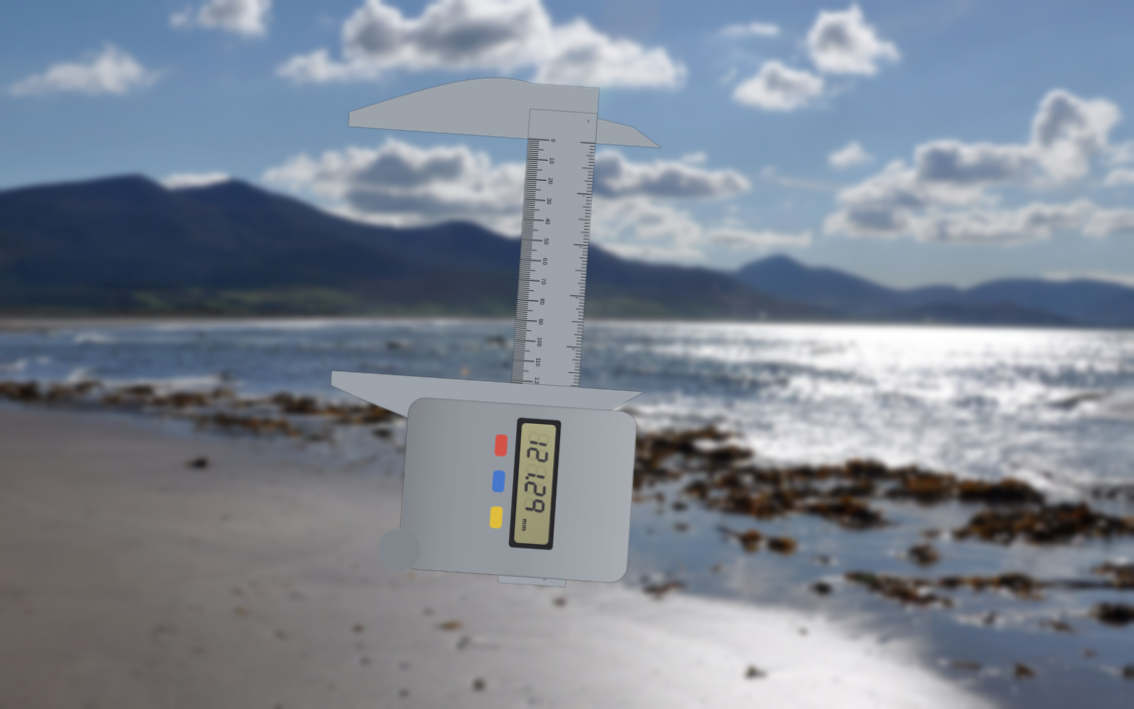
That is **121.29** mm
